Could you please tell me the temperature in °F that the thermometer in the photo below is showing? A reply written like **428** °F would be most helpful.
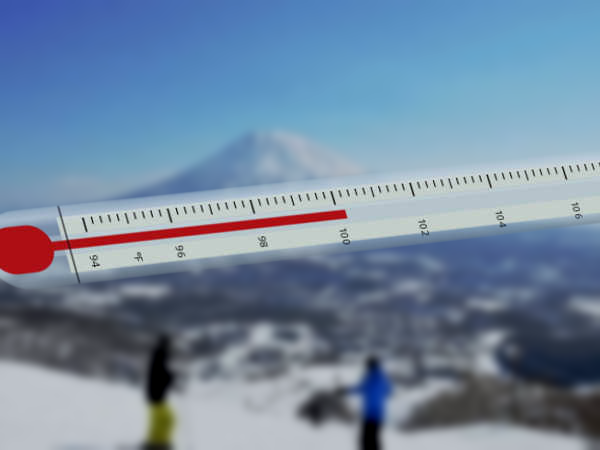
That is **100.2** °F
